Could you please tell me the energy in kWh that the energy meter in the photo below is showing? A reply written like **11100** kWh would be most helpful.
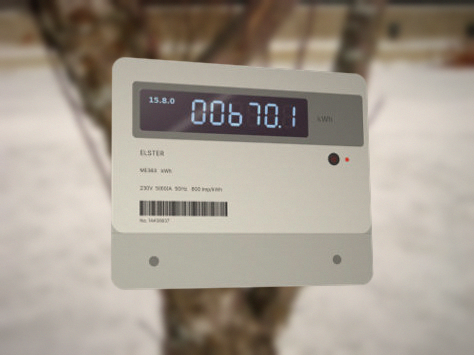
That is **670.1** kWh
